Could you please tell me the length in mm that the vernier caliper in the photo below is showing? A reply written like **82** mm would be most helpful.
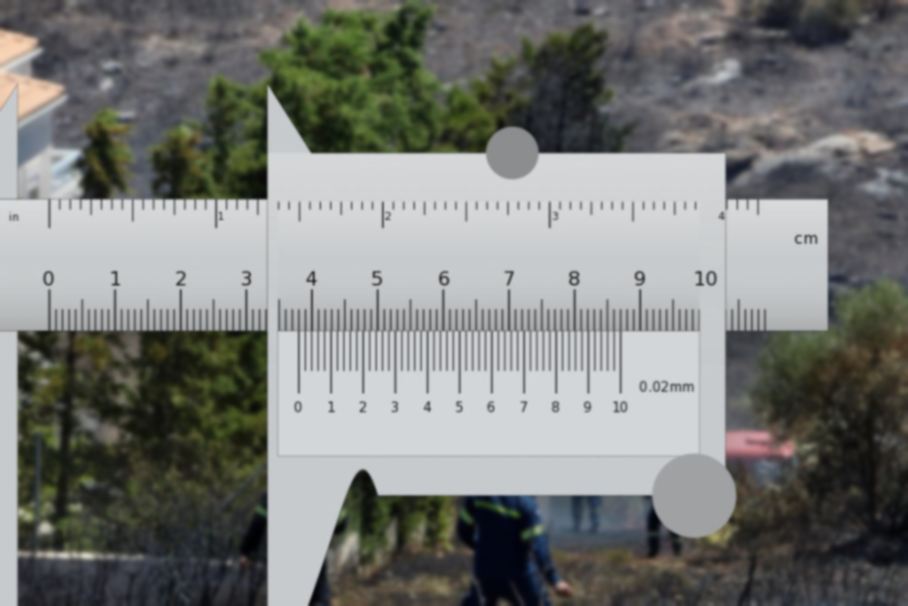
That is **38.0** mm
